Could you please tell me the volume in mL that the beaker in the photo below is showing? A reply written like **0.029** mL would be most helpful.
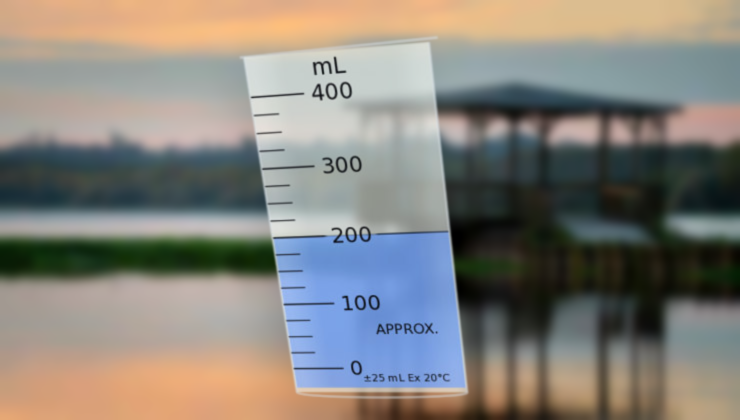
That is **200** mL
